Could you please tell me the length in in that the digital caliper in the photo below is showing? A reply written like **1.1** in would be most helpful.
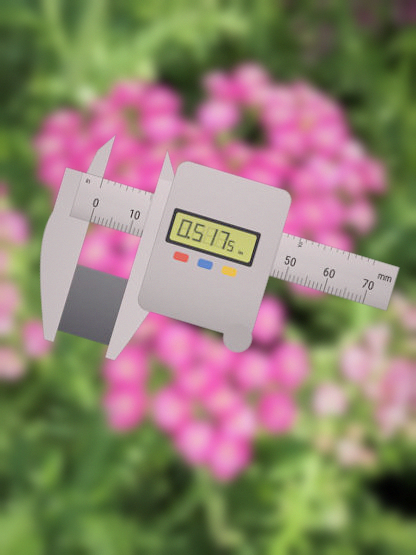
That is **0.5175** in
